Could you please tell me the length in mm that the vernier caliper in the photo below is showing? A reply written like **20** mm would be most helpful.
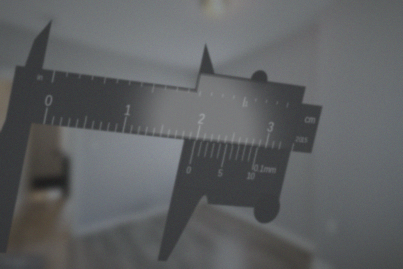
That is **19.8** mm
